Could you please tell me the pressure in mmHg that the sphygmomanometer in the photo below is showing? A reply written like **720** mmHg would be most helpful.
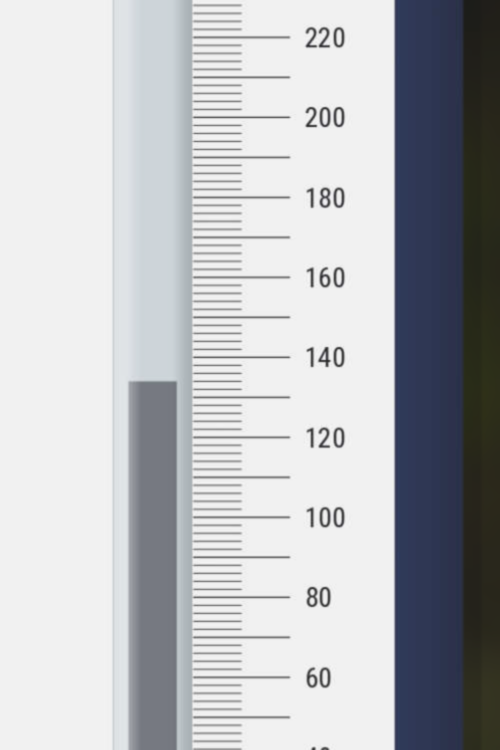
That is **134** mmHg
